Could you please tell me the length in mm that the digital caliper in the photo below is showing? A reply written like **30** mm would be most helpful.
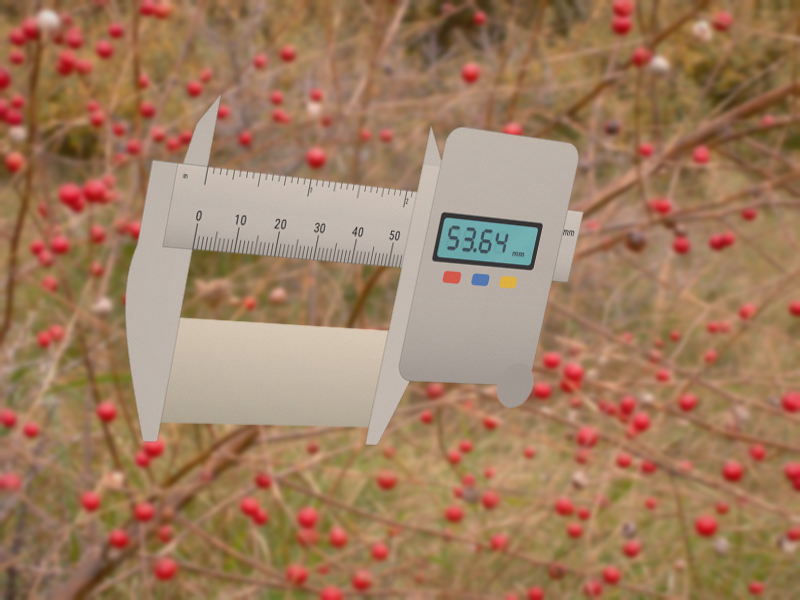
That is **53.64** mm
